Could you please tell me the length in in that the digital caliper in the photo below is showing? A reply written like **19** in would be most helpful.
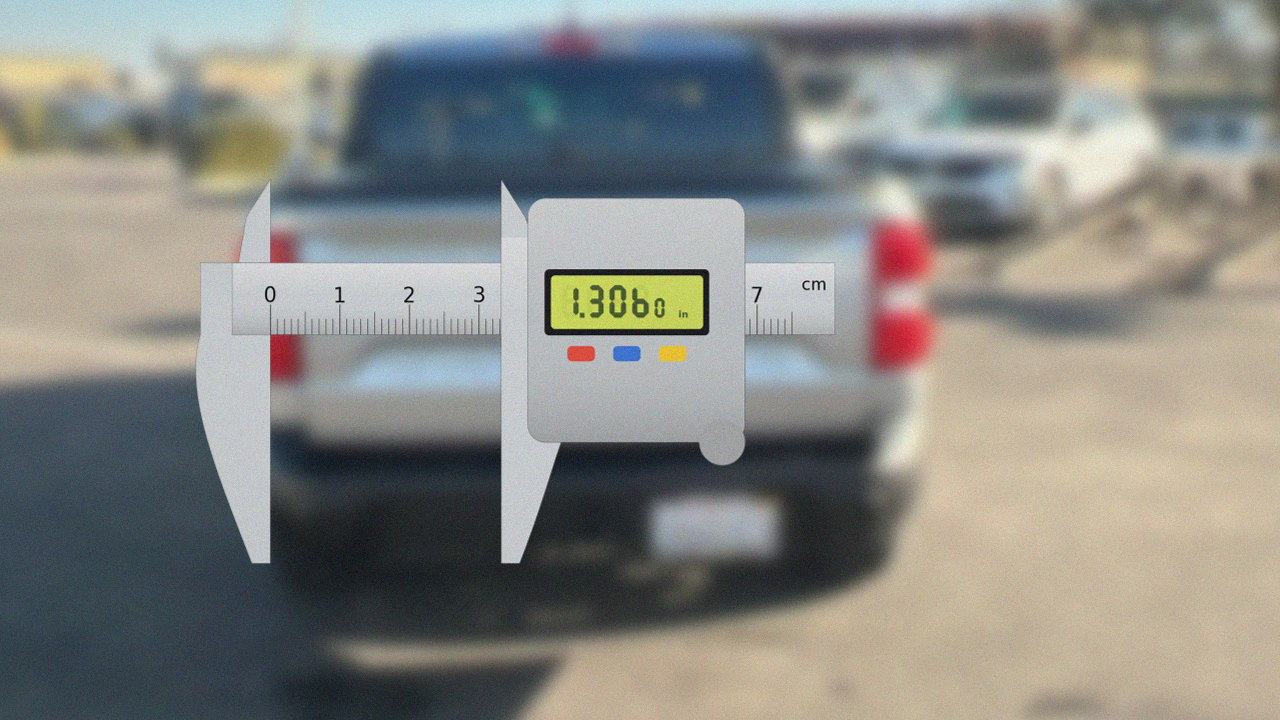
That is **1.3060** in
